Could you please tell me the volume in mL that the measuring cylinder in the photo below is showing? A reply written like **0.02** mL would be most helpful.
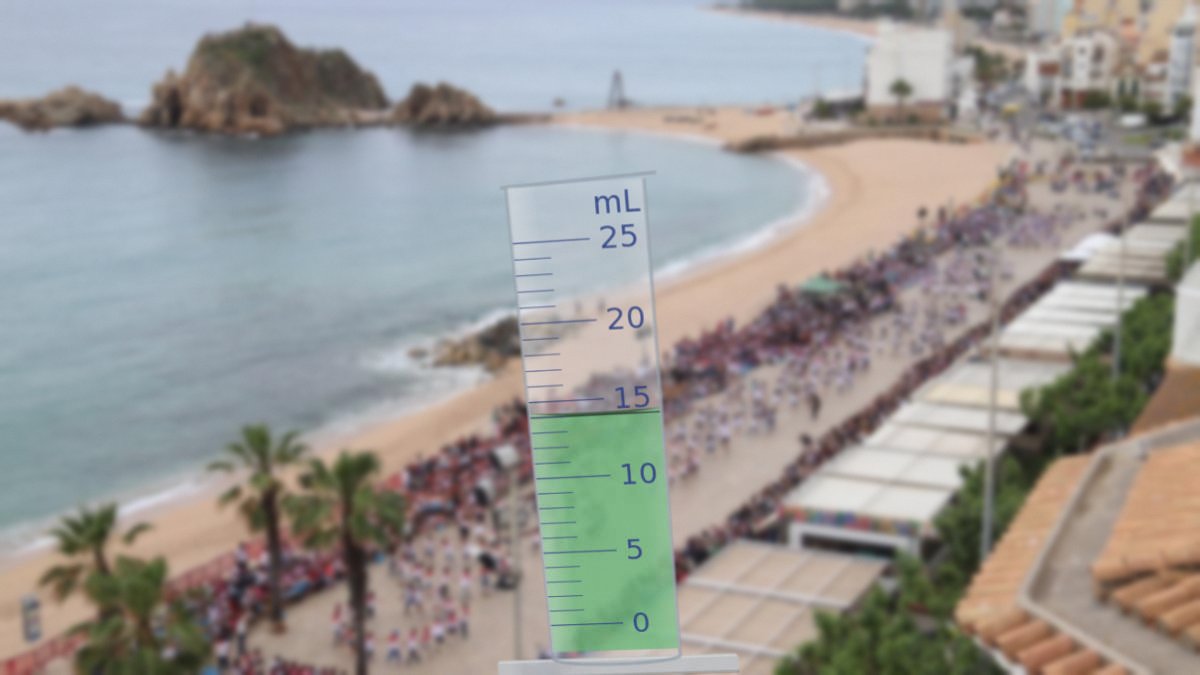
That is **14** mL
